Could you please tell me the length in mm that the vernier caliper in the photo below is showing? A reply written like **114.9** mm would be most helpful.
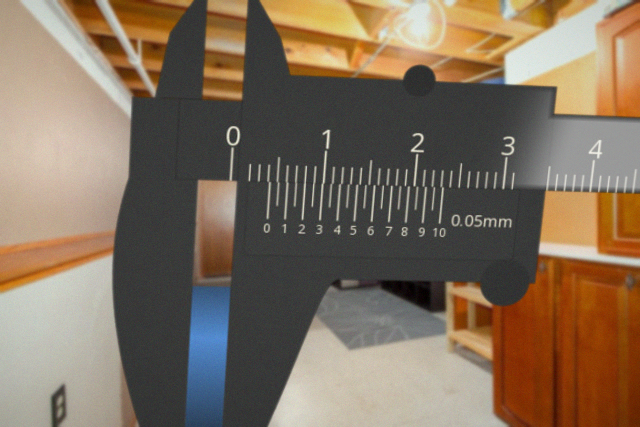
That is **4.2** mm
